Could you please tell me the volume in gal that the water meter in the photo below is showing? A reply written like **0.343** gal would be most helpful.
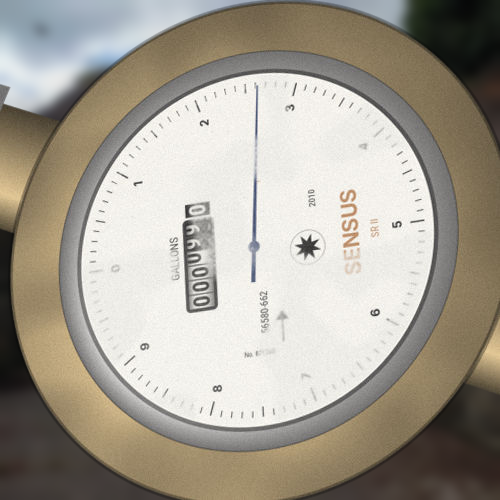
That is **992.6** gal
